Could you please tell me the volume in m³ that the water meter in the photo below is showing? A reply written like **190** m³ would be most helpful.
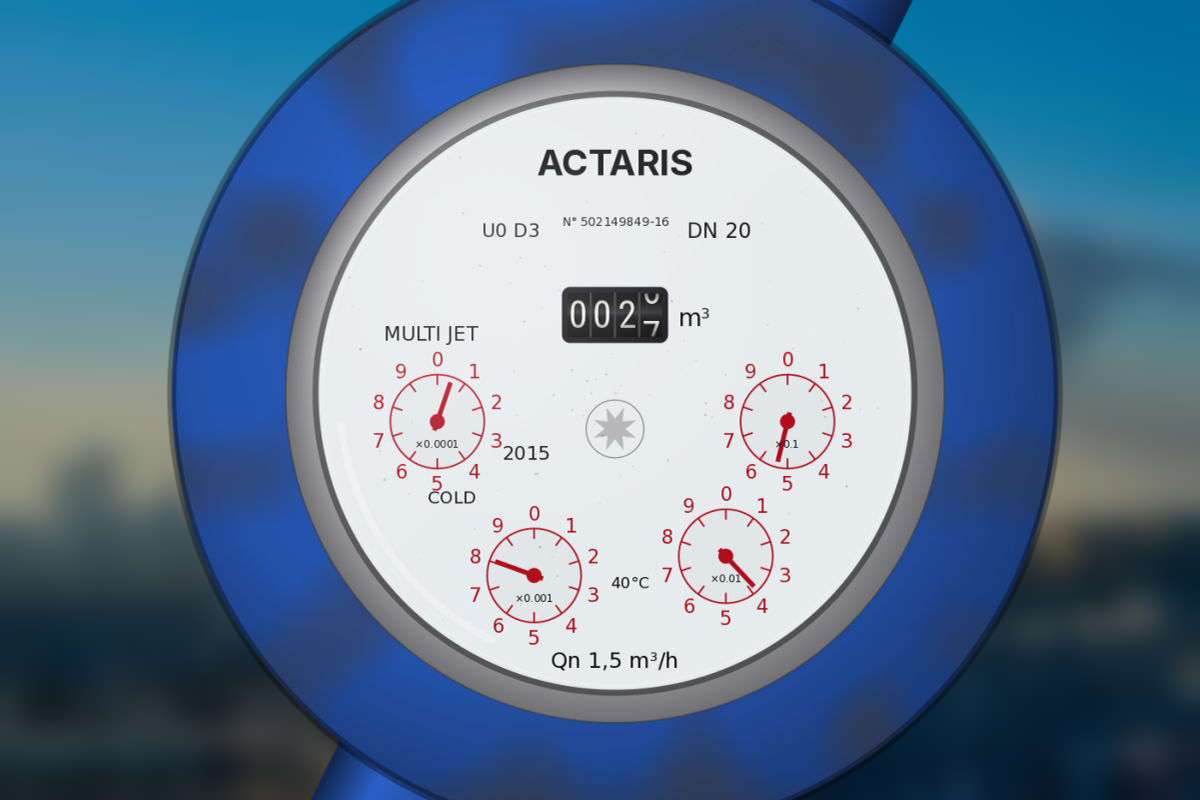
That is **26.5380** m³
